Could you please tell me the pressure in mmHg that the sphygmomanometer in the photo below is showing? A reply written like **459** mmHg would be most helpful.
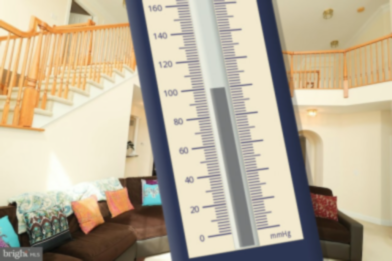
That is **100** mmHg
